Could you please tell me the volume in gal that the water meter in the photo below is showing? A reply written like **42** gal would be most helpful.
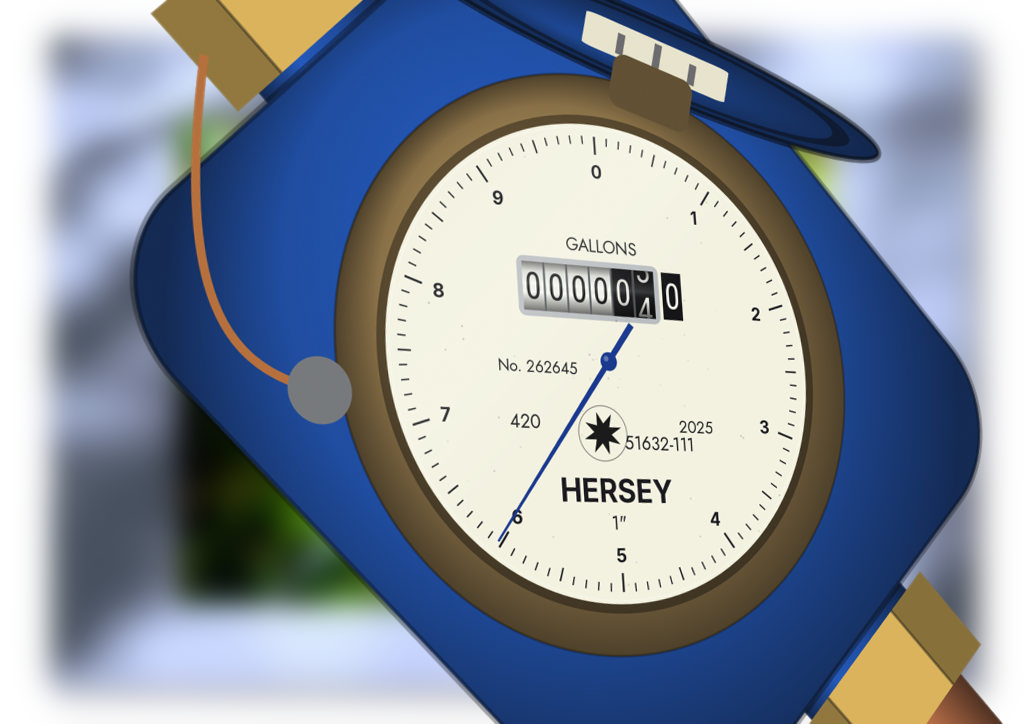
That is **36.0** gal
